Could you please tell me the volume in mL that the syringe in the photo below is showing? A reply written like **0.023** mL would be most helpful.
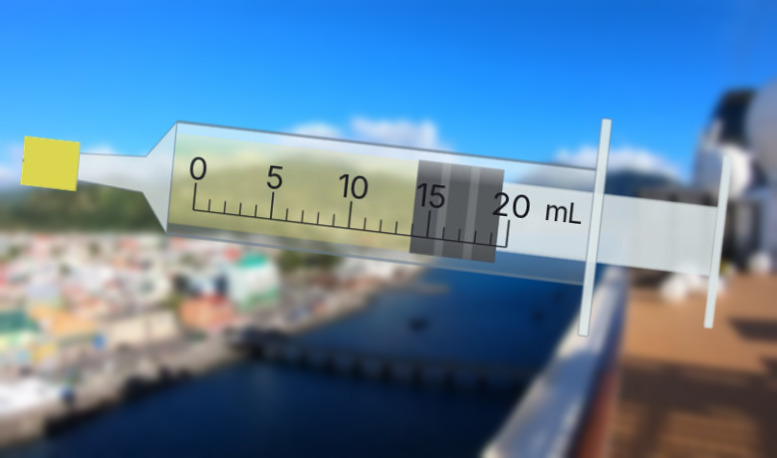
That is **14** mL
